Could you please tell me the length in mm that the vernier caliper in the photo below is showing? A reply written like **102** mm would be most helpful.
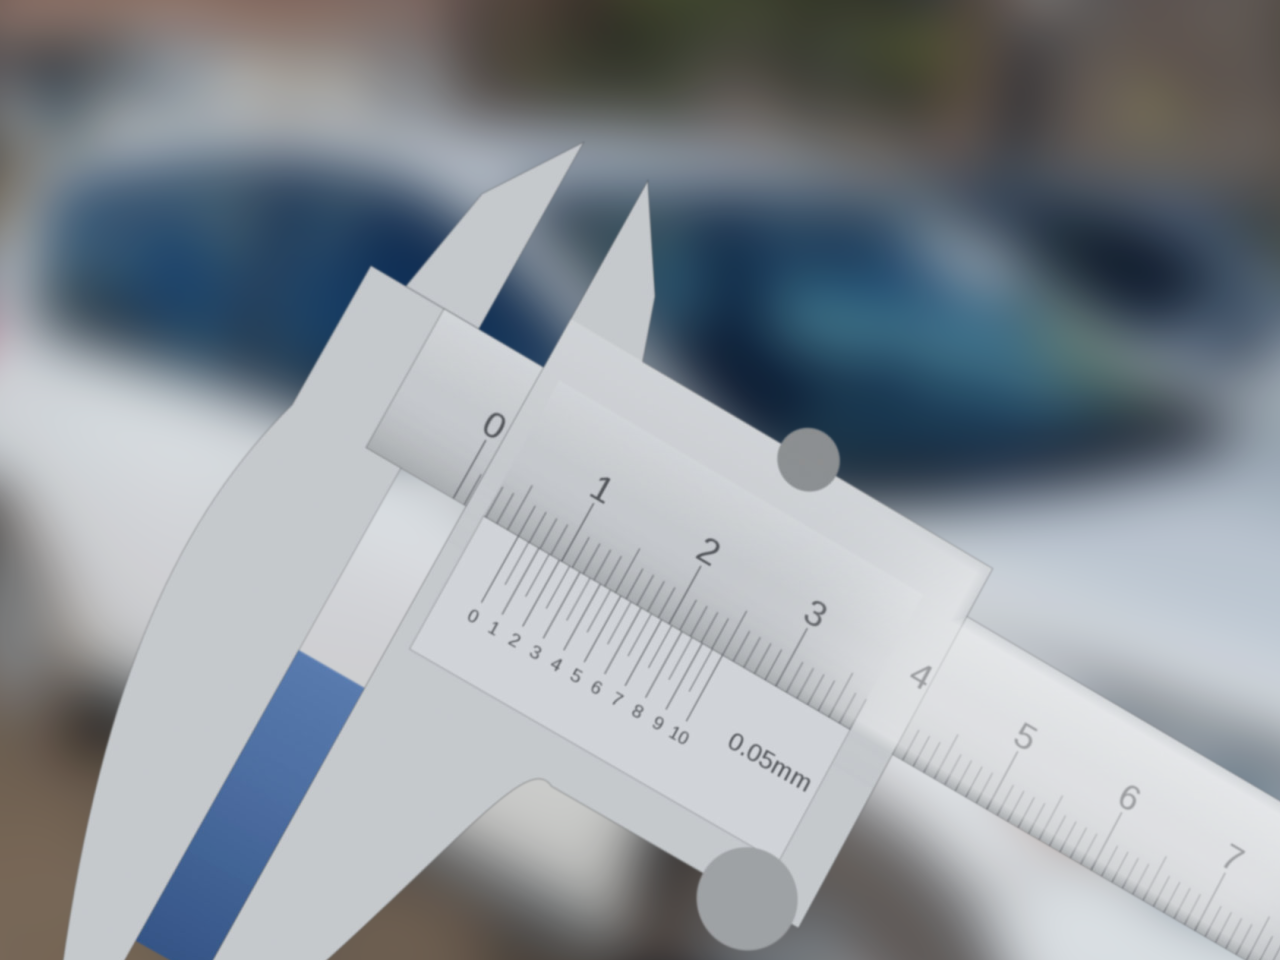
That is **6.0** mm
